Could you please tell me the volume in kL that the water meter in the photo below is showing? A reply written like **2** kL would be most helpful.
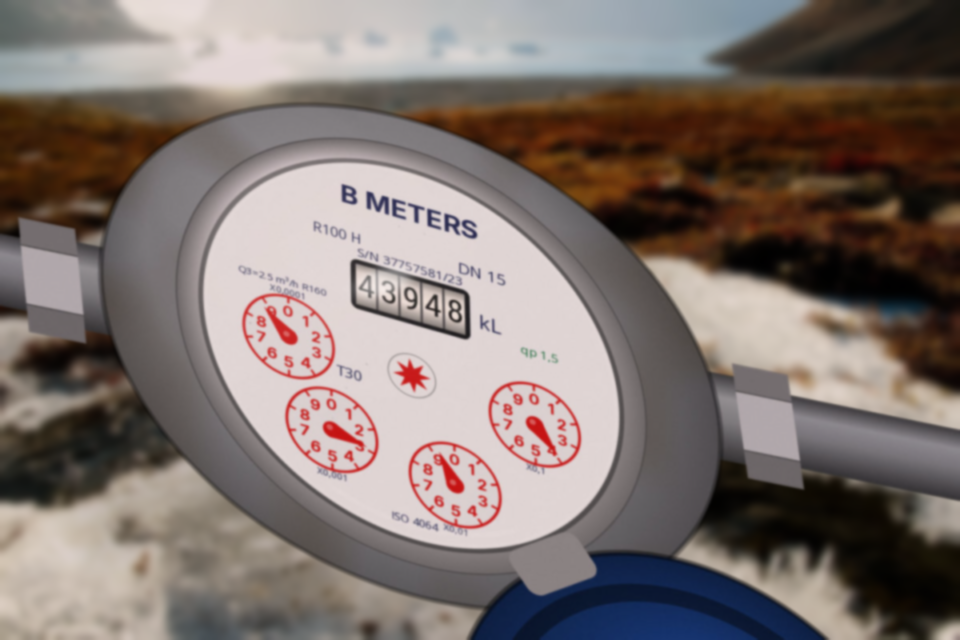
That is **43948.3928** kL
